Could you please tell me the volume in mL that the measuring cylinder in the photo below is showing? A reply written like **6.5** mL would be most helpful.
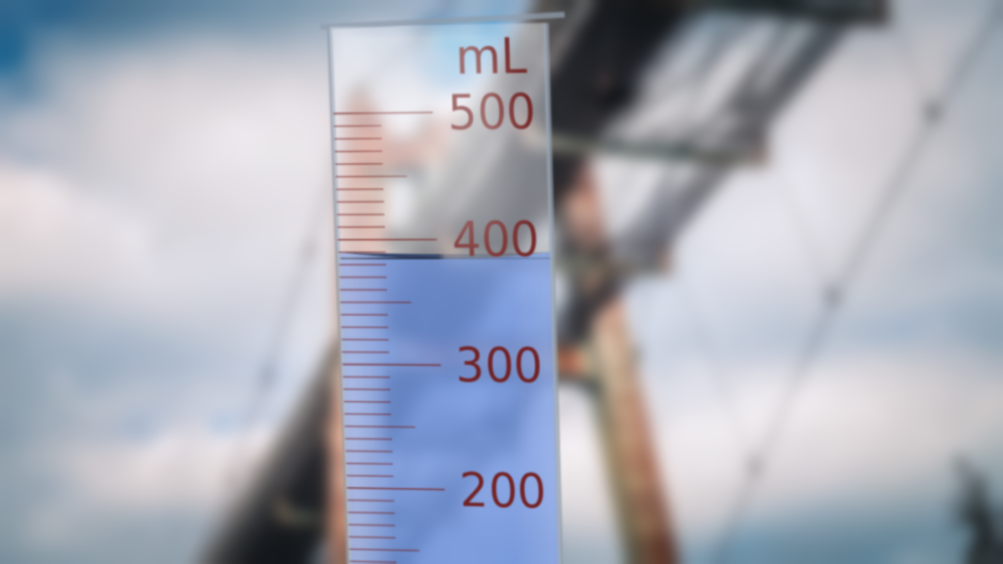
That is **385** mL
